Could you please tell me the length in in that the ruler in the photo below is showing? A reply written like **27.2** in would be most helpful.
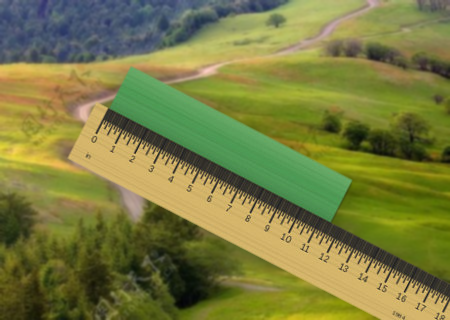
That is **11.5** in
